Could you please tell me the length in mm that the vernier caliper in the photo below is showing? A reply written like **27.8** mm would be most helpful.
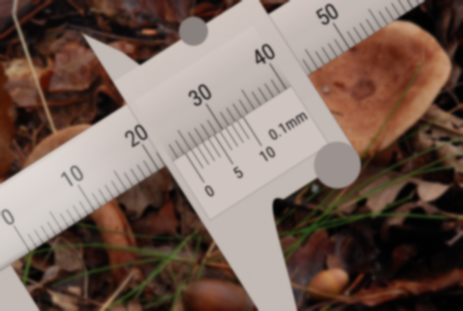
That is **24.2** mm
